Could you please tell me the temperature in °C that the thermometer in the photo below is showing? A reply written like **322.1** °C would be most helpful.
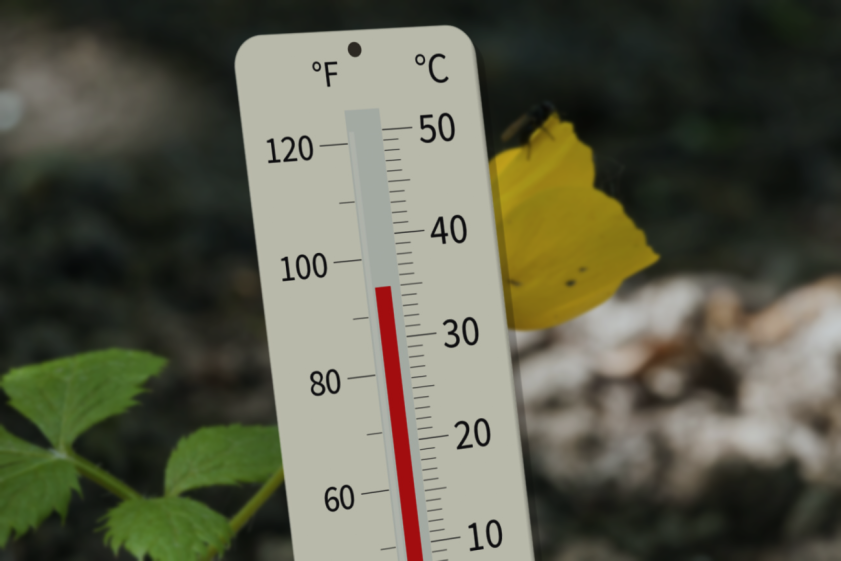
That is **35** °C
